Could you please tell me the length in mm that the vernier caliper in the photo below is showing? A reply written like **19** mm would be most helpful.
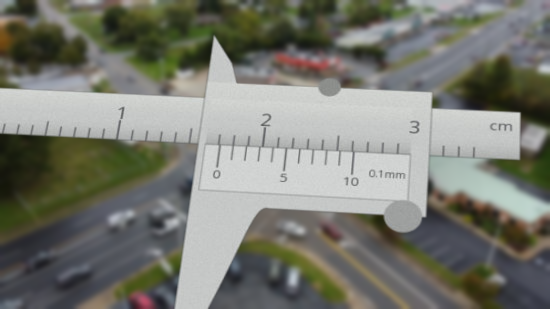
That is **17.1** mm
